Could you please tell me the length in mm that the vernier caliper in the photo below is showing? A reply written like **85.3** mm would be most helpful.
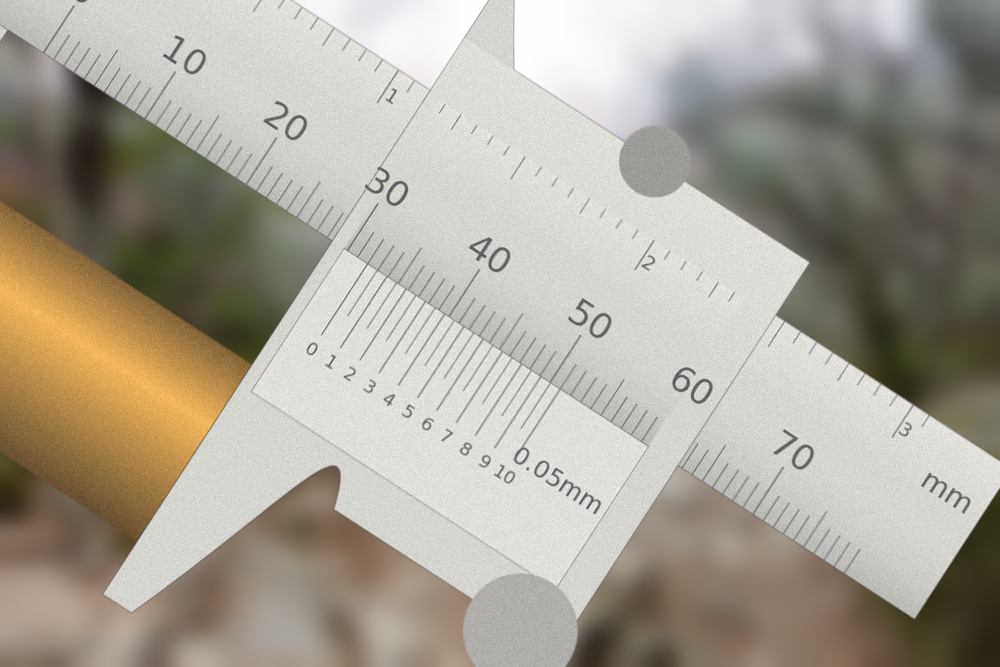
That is **32.0** mm
